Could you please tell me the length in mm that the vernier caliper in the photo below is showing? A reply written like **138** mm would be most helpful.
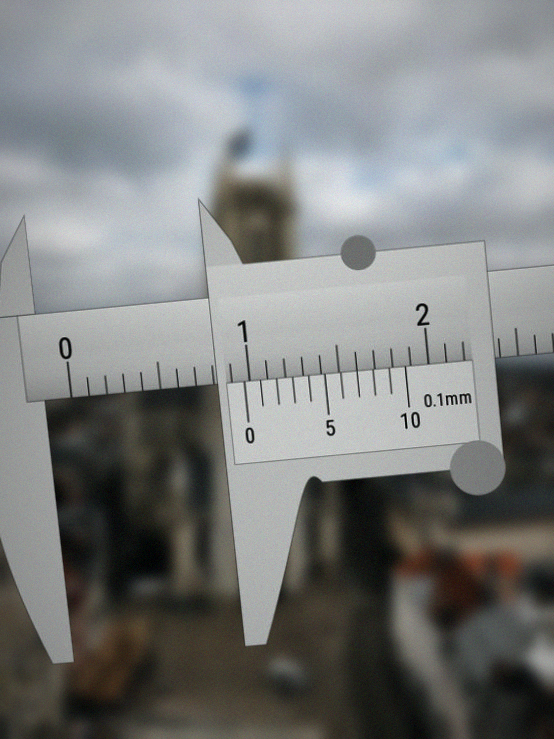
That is **9.7** mm
